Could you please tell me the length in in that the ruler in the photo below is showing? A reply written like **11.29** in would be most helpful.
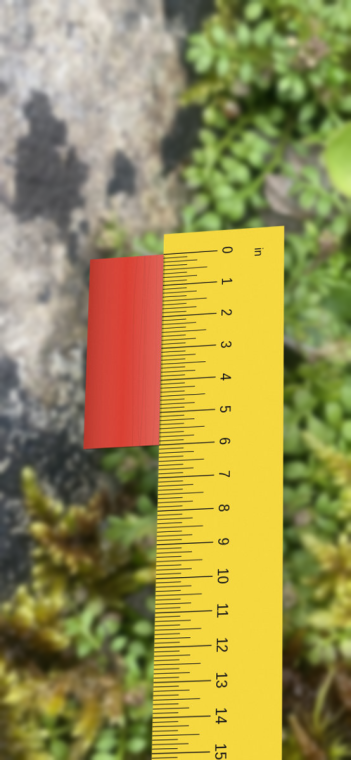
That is **6** in
